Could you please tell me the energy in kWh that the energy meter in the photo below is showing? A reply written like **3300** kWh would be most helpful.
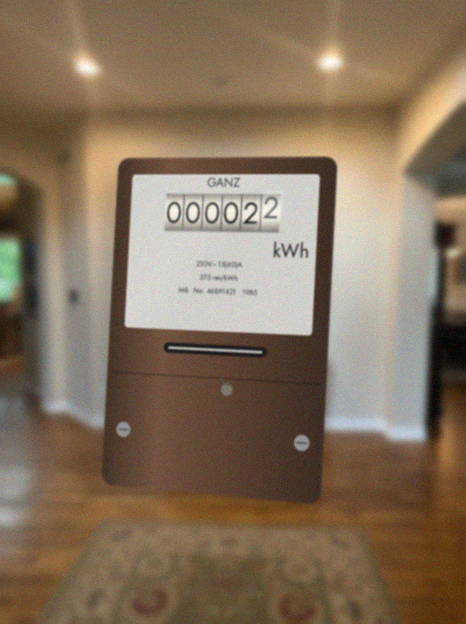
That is **22** kWh
